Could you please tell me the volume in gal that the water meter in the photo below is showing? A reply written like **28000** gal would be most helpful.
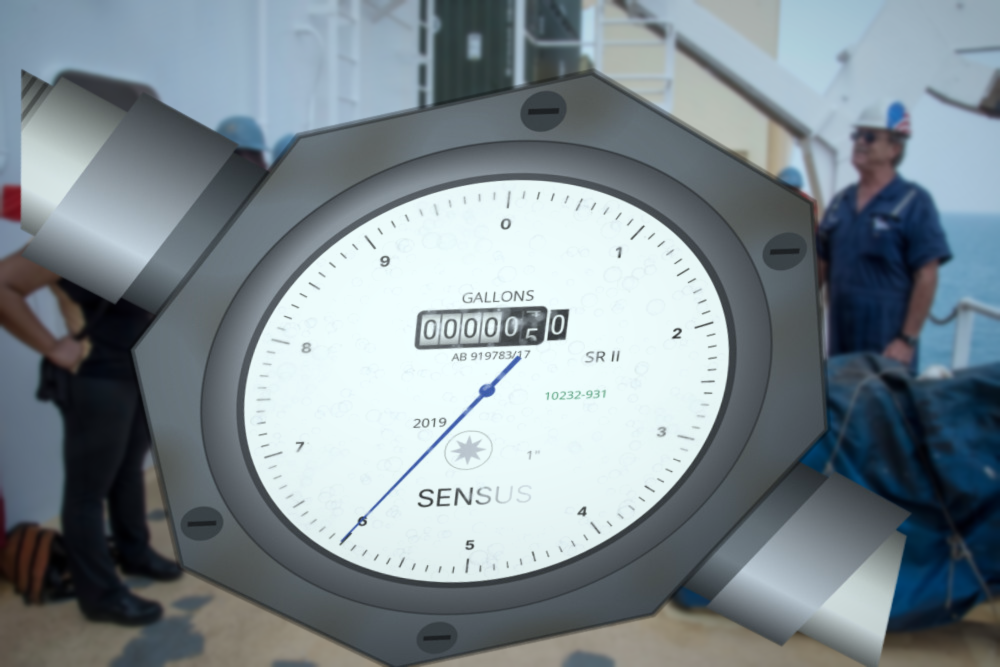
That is **46.0** gal
